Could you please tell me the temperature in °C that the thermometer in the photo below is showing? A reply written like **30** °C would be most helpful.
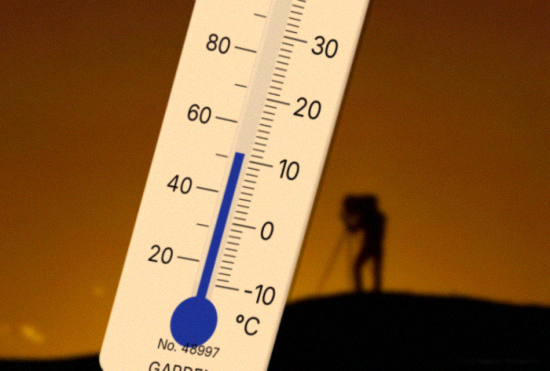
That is **11** °C
